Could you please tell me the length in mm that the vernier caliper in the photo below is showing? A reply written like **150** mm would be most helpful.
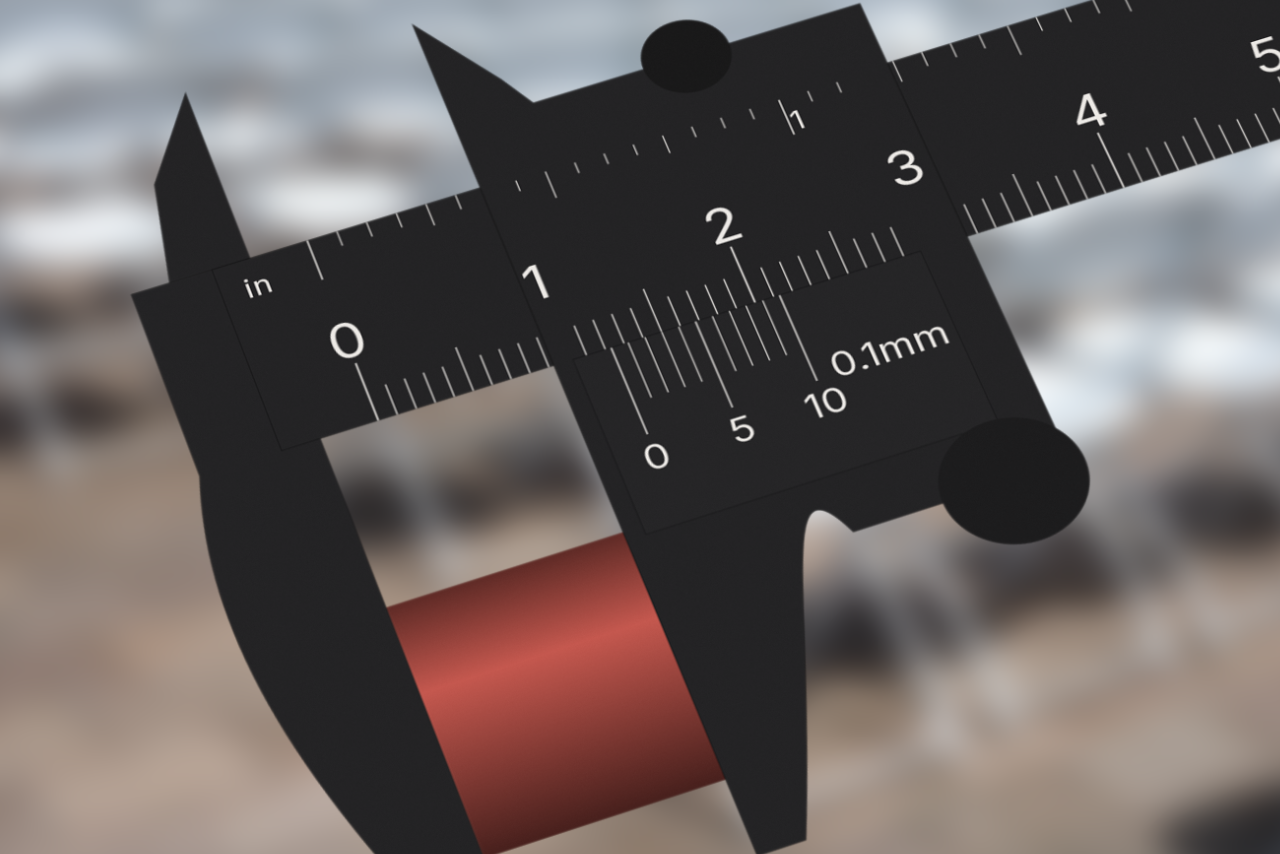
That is **12.3** mm
